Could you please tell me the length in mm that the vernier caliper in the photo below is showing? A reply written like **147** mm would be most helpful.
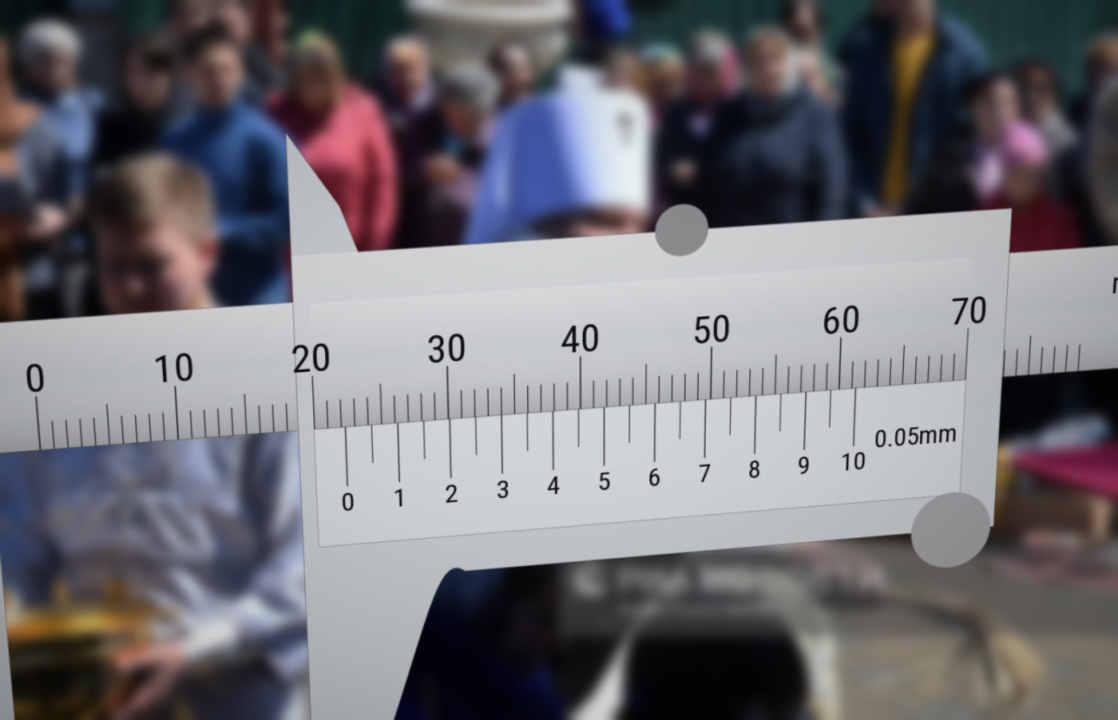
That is **22.3** mm
